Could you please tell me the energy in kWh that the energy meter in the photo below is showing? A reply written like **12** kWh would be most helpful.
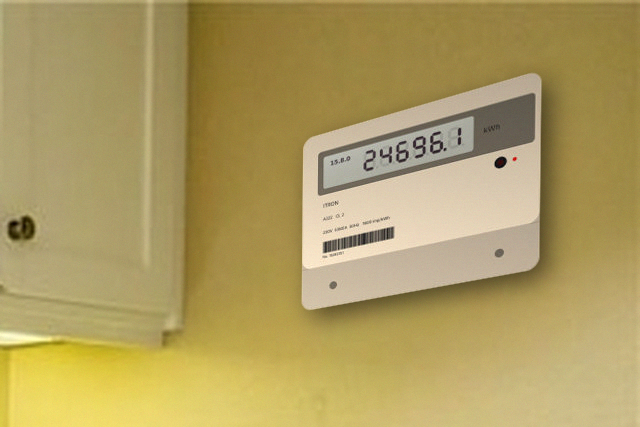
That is **24696.1** kWh
